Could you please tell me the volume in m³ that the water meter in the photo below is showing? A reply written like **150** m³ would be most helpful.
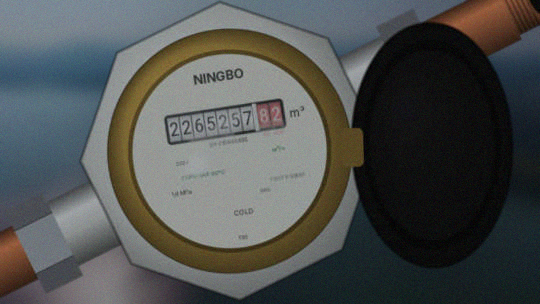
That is **2265257.82** m³
